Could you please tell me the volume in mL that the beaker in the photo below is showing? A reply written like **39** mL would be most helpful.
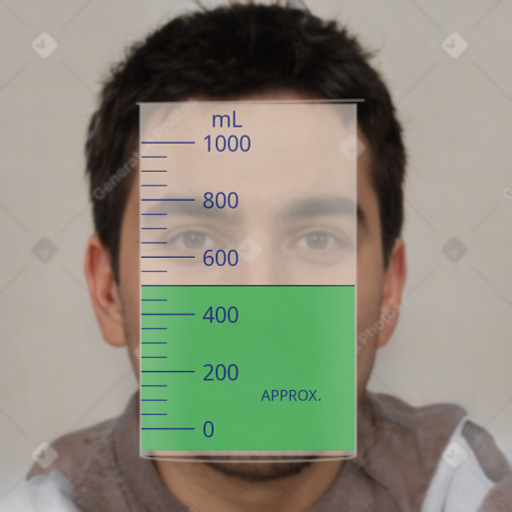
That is **500** mL
